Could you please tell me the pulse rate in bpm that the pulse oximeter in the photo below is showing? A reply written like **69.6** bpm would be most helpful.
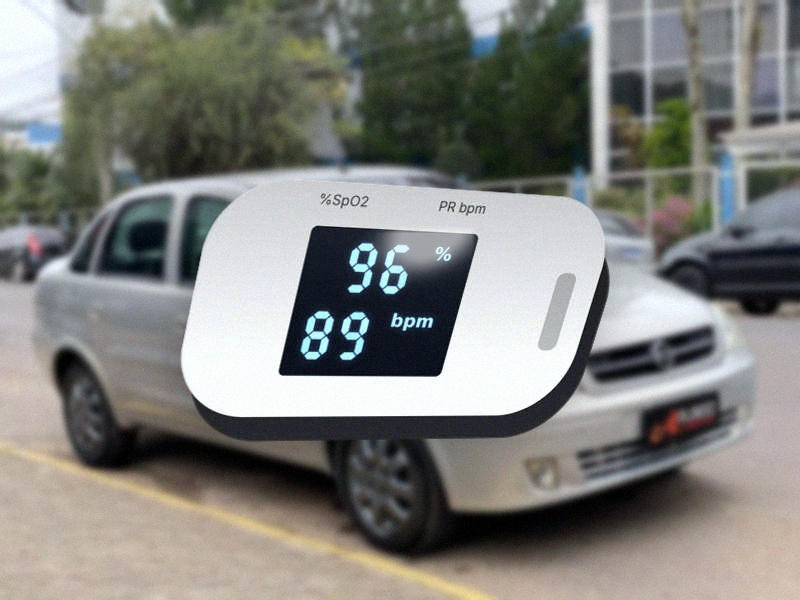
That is **89** bpm
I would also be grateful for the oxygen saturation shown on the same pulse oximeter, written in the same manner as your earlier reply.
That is **96** %
